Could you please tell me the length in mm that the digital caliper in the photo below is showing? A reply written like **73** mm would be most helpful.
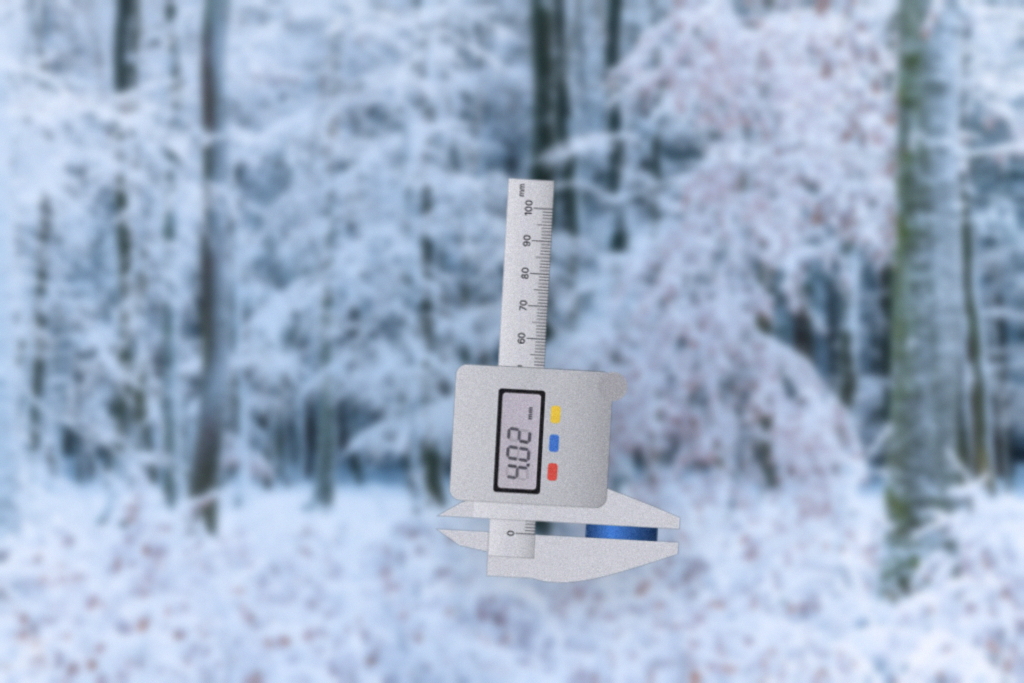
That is **4.02** mm
